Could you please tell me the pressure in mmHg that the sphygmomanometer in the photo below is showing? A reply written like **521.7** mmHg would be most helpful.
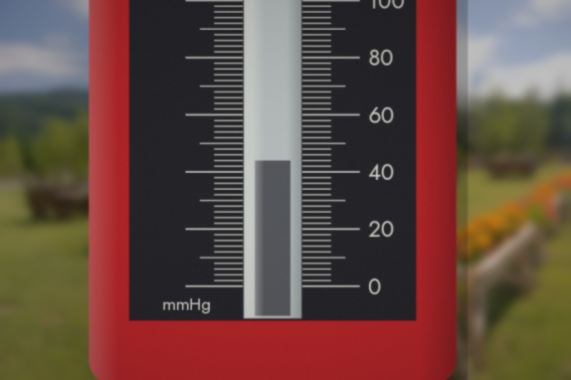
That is **44** mmHg
